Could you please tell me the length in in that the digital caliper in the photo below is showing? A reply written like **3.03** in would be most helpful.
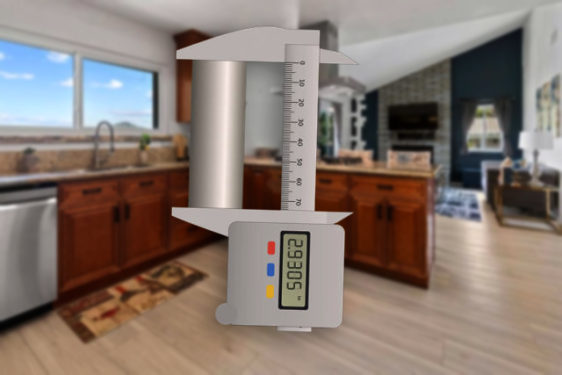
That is **2.9305** in
